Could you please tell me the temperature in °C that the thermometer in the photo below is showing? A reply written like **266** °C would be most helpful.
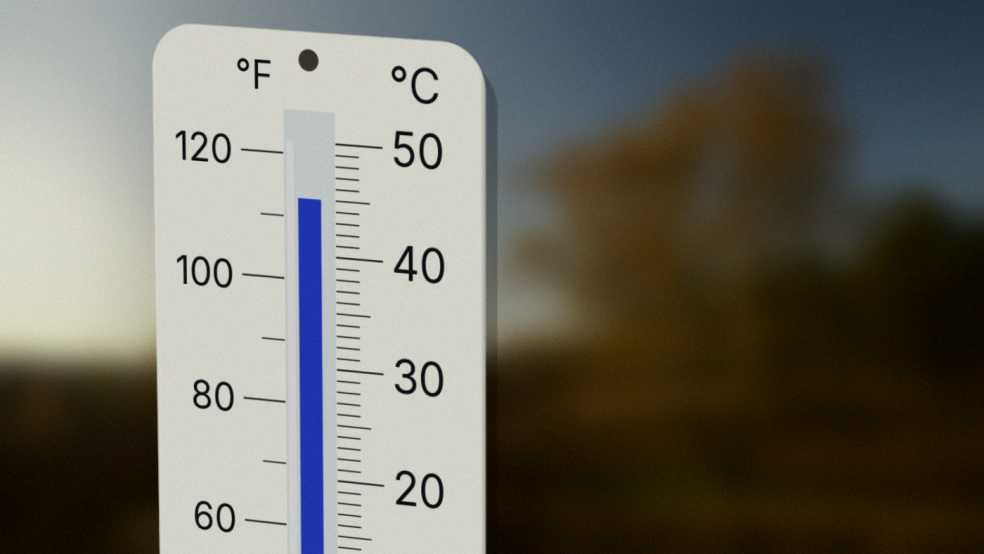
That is **45** °C
